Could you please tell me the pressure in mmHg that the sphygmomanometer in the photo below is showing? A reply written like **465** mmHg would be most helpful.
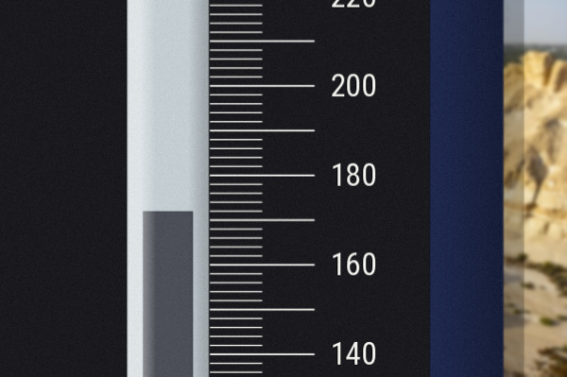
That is **172** mmHg
